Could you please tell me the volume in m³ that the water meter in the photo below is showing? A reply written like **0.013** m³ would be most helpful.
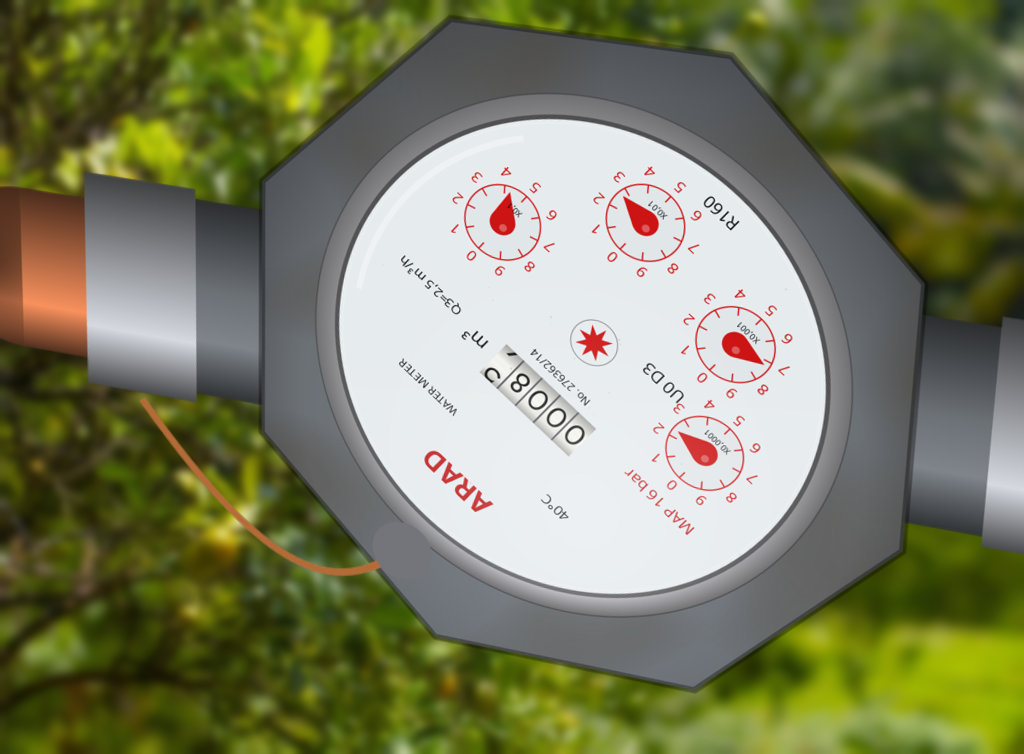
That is **85.4272** m³
